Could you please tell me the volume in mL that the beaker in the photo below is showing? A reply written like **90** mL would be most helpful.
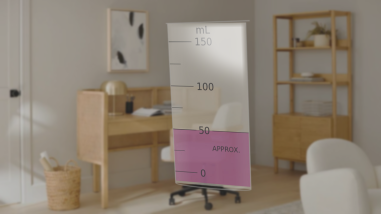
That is **50** mL
